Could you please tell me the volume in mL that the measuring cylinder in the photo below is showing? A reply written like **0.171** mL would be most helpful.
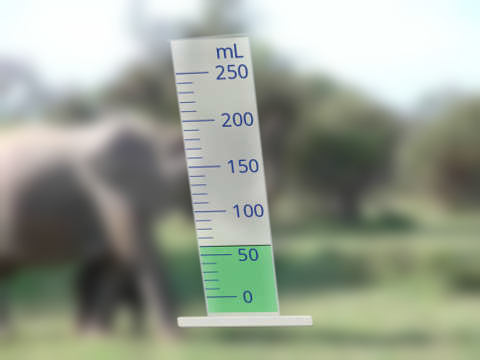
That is **60** mL
